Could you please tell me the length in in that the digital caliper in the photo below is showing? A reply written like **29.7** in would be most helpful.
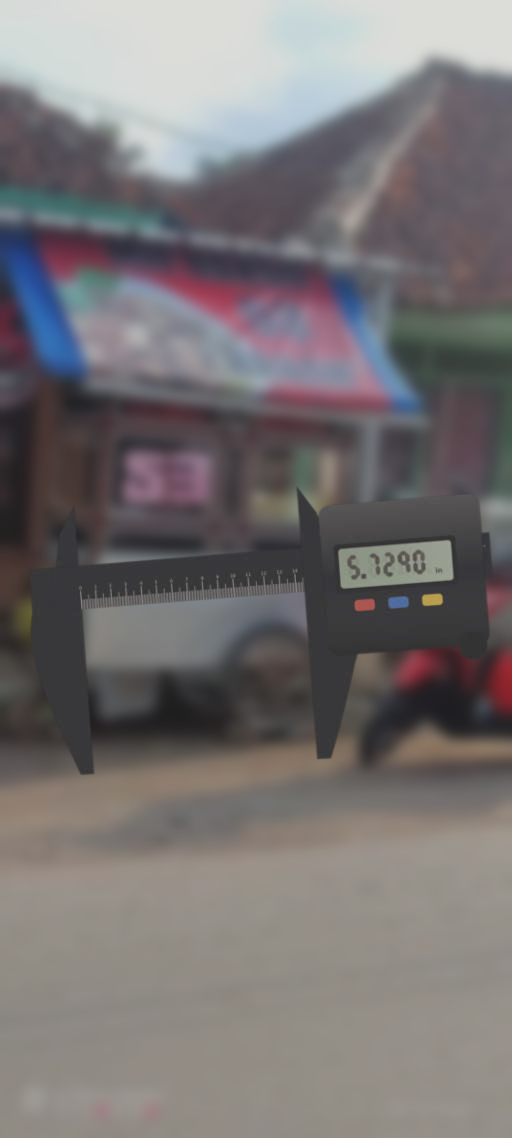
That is **5.7290** in
